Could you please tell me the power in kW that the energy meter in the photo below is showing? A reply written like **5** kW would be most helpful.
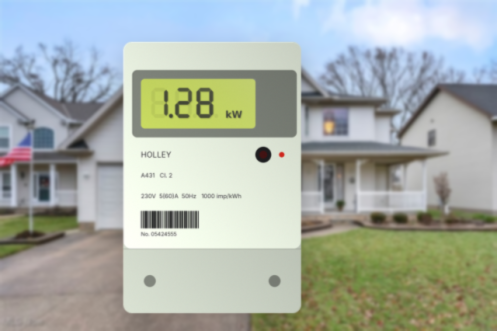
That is **1.28** kW
